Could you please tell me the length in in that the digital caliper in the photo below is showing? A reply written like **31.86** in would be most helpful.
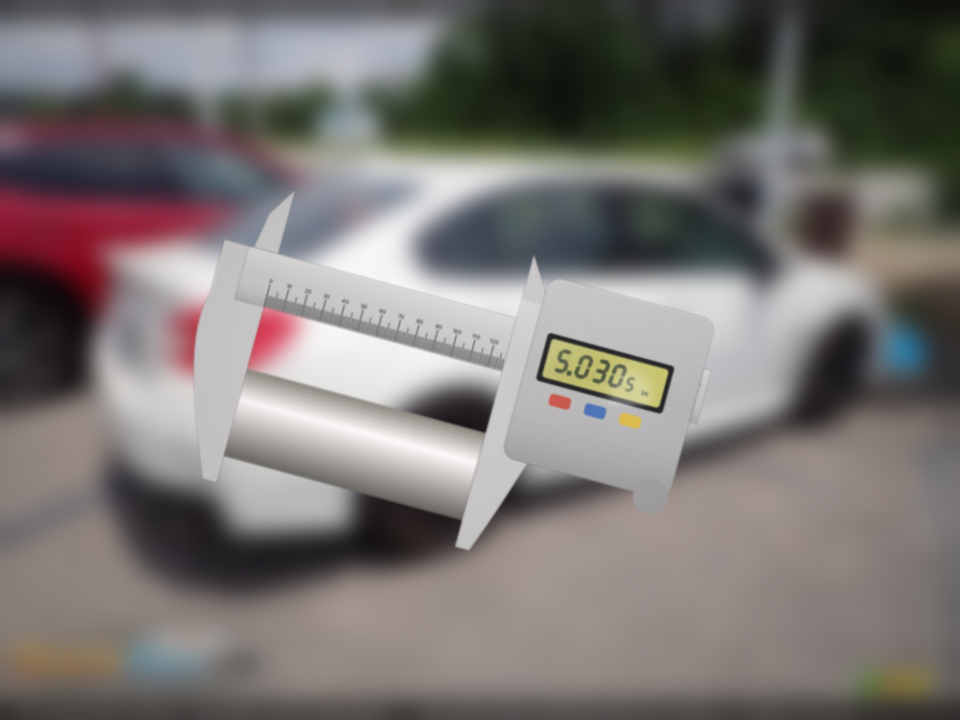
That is **5.0305** in
